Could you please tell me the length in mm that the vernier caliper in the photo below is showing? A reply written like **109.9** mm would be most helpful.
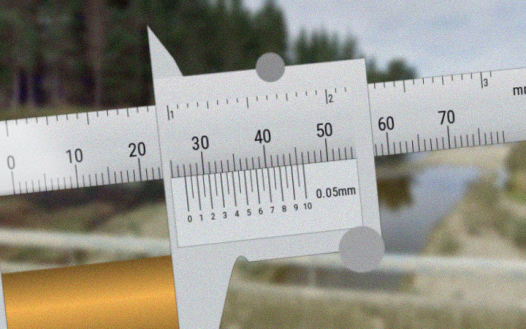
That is **27.0** mm
